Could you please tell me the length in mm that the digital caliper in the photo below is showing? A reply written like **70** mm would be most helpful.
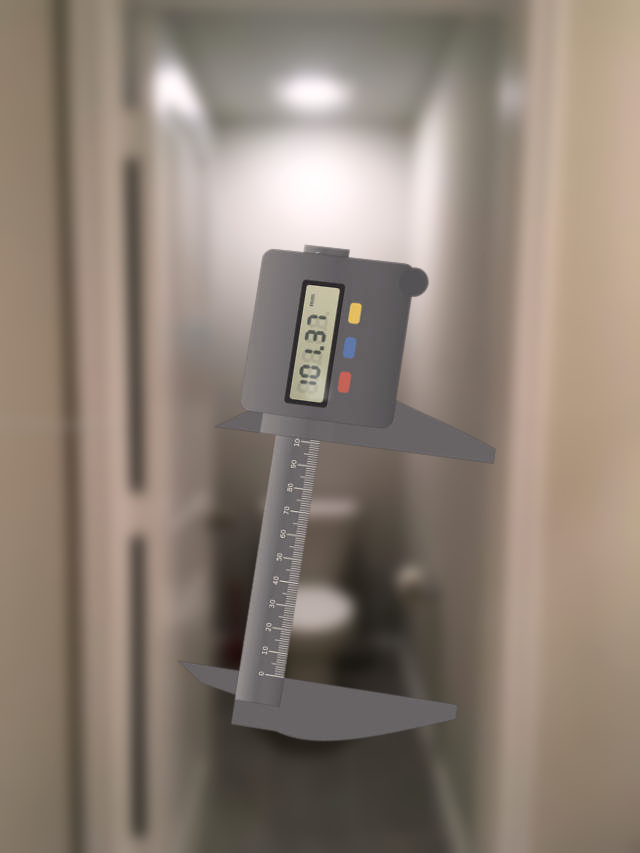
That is **101.37** mm
